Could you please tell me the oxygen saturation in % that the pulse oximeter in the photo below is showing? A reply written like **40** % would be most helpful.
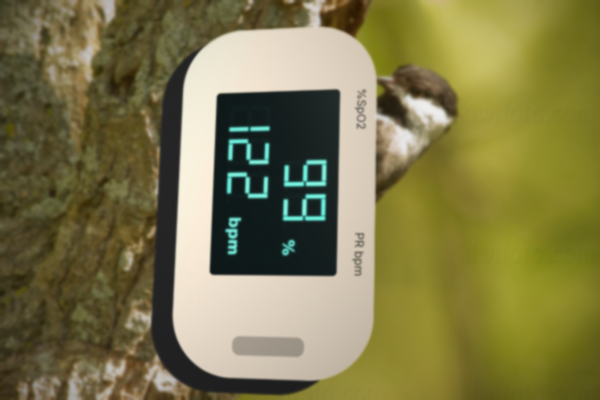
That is **99** %
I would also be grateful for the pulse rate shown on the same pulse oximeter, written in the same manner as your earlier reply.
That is **122** bpm
